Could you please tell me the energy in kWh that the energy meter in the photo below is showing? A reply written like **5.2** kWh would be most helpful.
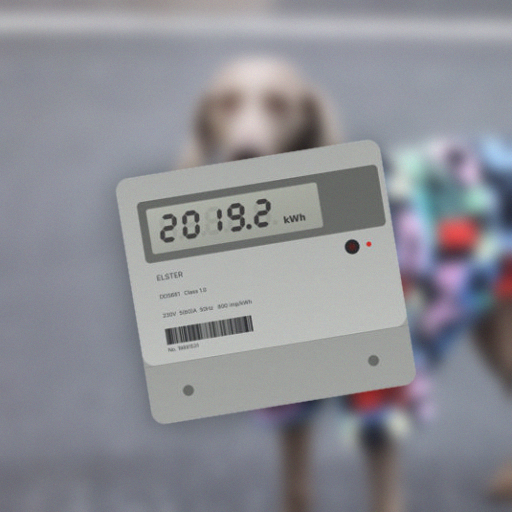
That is **2019.2** kWh
